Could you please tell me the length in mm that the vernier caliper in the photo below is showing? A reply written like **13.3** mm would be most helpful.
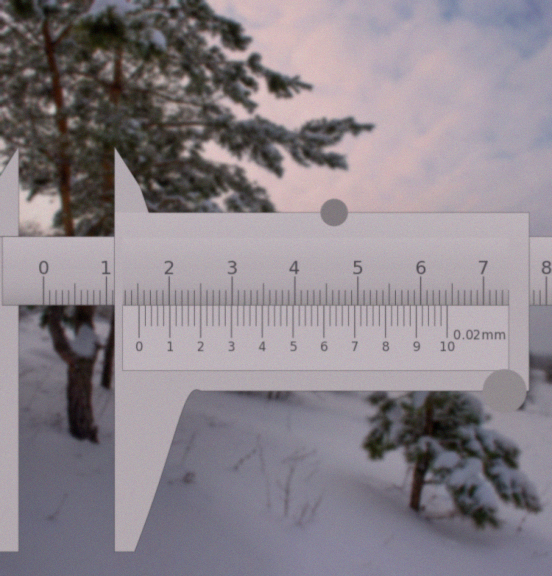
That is **15.2** mm
